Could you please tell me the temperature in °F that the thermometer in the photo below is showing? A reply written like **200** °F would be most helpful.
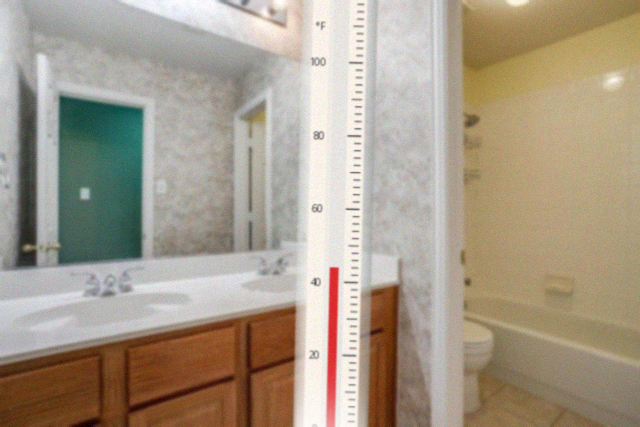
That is **44** °F
